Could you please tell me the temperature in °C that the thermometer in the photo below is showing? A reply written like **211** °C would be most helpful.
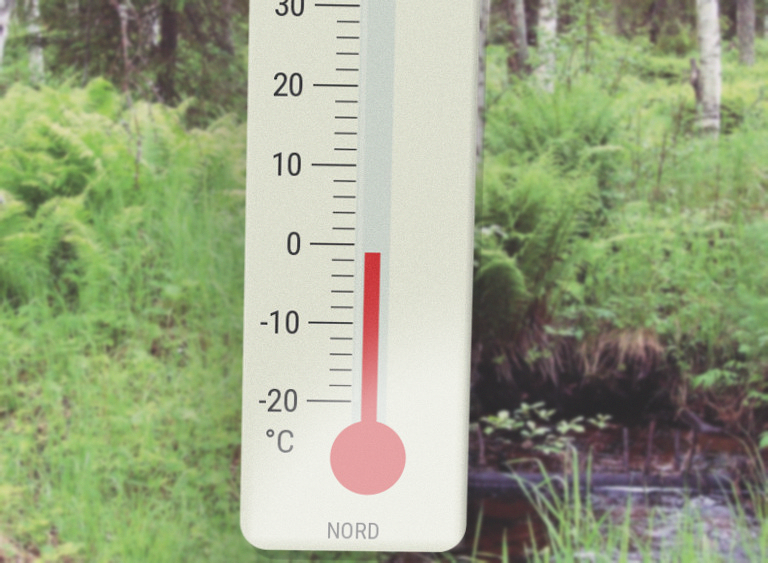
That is **-1** °C
